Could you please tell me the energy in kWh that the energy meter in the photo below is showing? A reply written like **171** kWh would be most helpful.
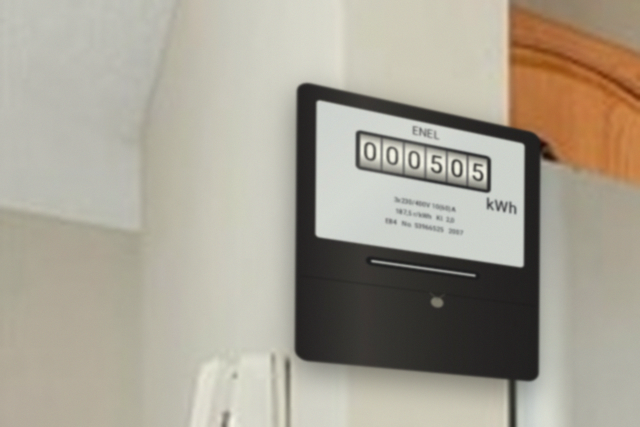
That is **505** kWh
